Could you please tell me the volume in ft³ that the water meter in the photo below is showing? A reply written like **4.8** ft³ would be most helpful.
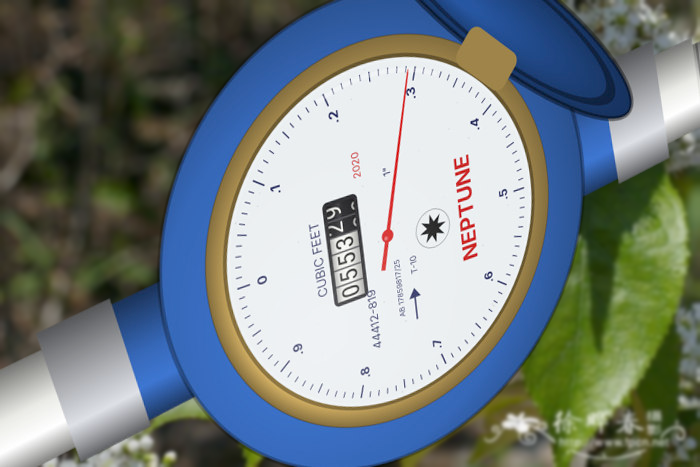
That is **55329.29** ft³
